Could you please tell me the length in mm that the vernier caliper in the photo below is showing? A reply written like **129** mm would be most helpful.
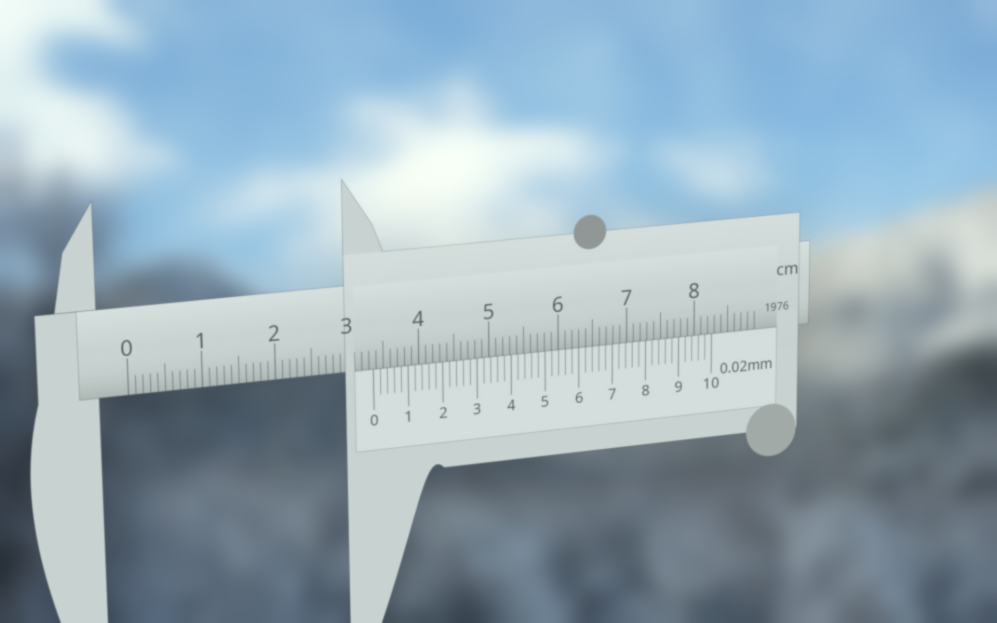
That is **33.6** mm
